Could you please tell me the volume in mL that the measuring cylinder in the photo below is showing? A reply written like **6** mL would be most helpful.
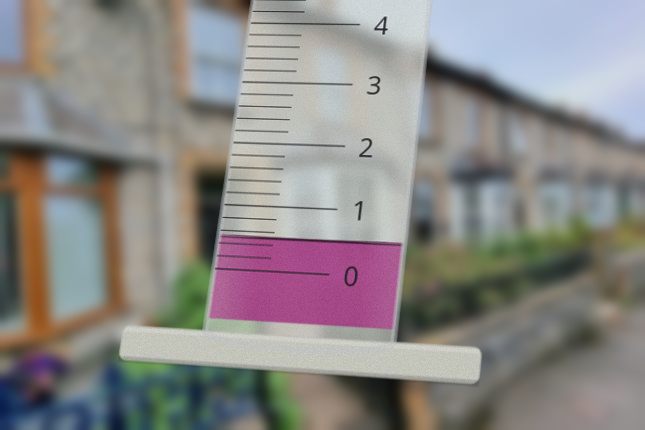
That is **0.5** mL
